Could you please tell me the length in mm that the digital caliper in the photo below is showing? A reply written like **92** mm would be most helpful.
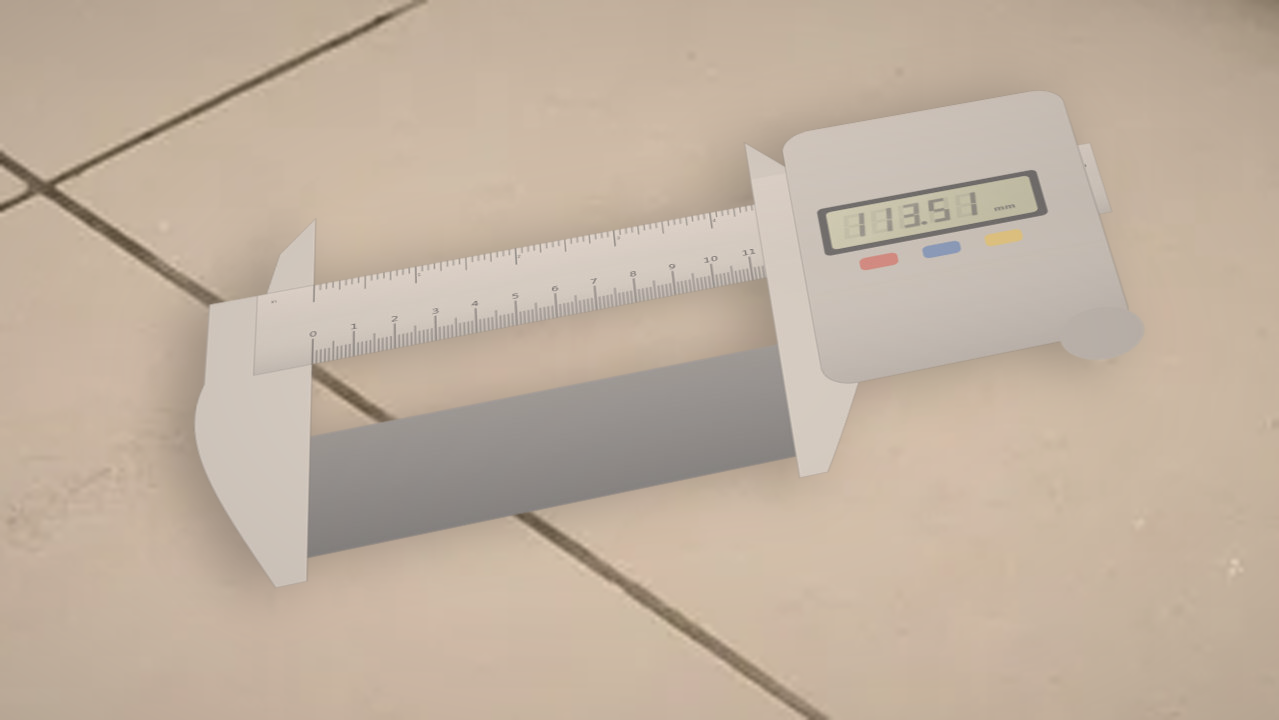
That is **113.51** mm
